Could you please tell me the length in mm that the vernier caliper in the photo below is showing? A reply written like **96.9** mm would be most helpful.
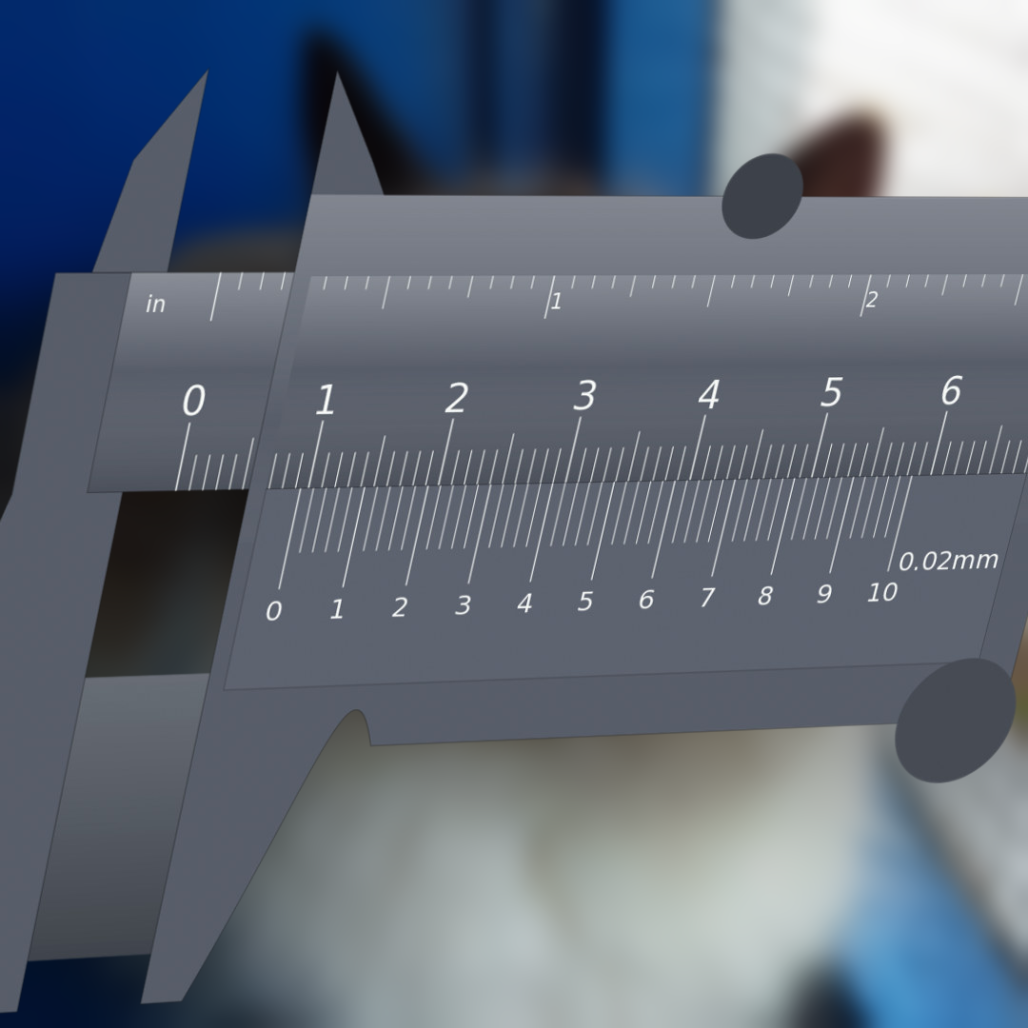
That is **9.4** mm
